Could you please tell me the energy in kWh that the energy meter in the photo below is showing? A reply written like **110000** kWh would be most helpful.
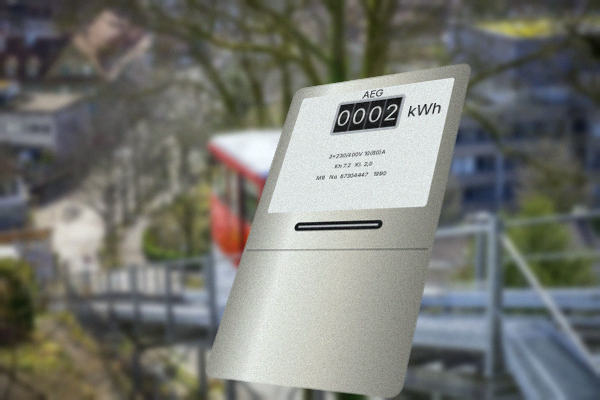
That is **2** kWh
